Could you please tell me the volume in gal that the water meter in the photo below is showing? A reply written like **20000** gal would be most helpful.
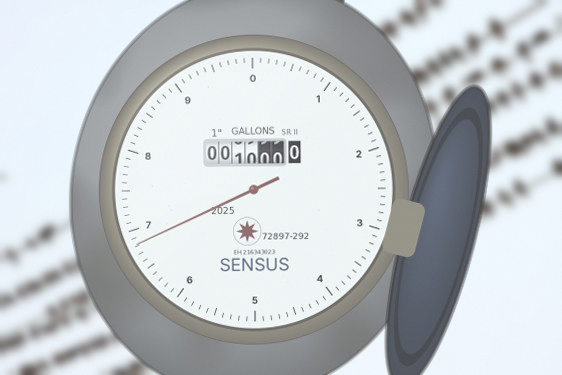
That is **9996.8** gal
